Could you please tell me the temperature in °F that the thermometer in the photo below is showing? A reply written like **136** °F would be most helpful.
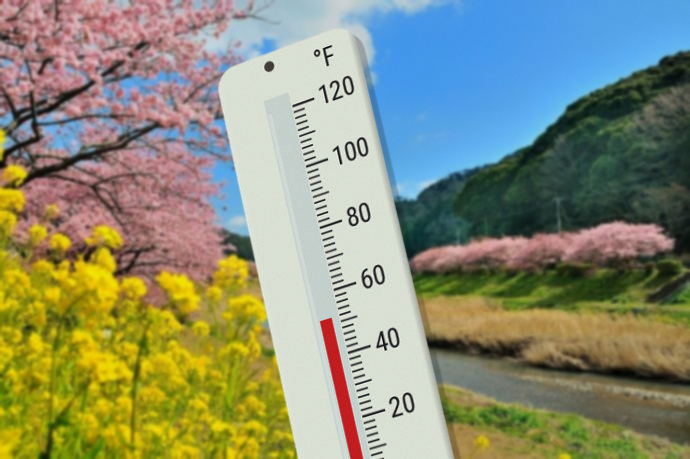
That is **52** °F
